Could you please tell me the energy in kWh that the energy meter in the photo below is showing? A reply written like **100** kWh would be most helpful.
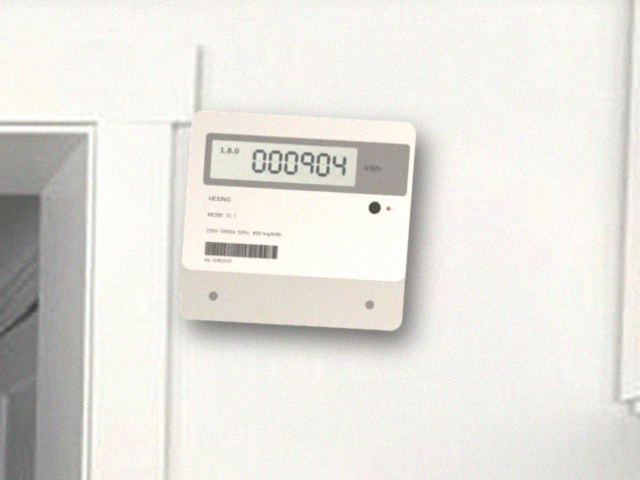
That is **904** kWh
